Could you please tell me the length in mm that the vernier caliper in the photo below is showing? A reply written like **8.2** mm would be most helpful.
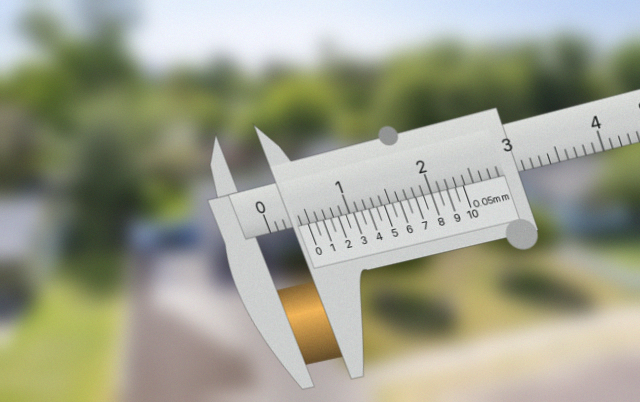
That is **4.8** mm
